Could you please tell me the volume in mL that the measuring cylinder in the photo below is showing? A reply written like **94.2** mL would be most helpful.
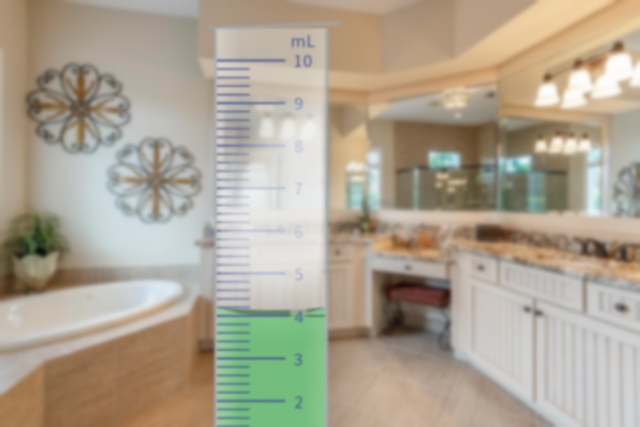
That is **4** mL
